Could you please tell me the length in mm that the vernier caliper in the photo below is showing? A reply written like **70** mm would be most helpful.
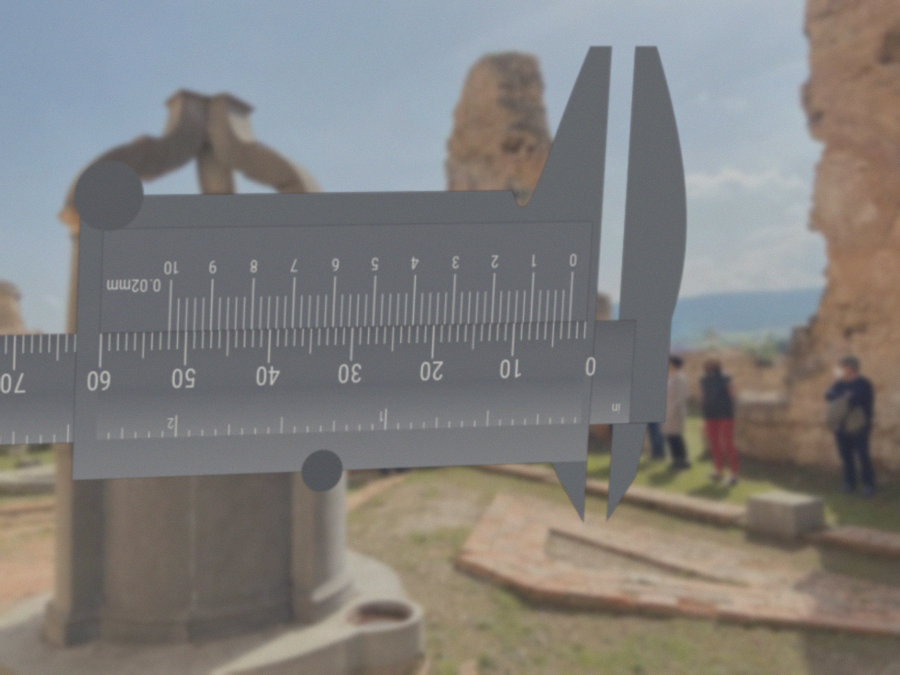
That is **3.0** mm
